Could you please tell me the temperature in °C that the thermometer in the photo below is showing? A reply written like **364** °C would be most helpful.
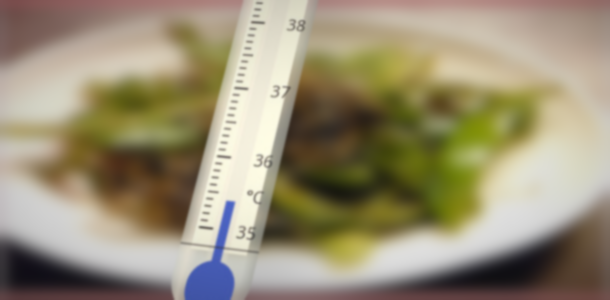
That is **35.4** °C
